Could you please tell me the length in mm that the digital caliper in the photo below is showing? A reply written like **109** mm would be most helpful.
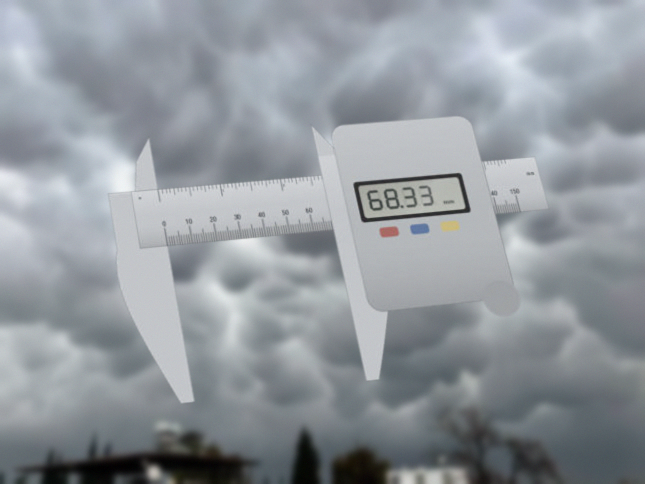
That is **68.33** mm
